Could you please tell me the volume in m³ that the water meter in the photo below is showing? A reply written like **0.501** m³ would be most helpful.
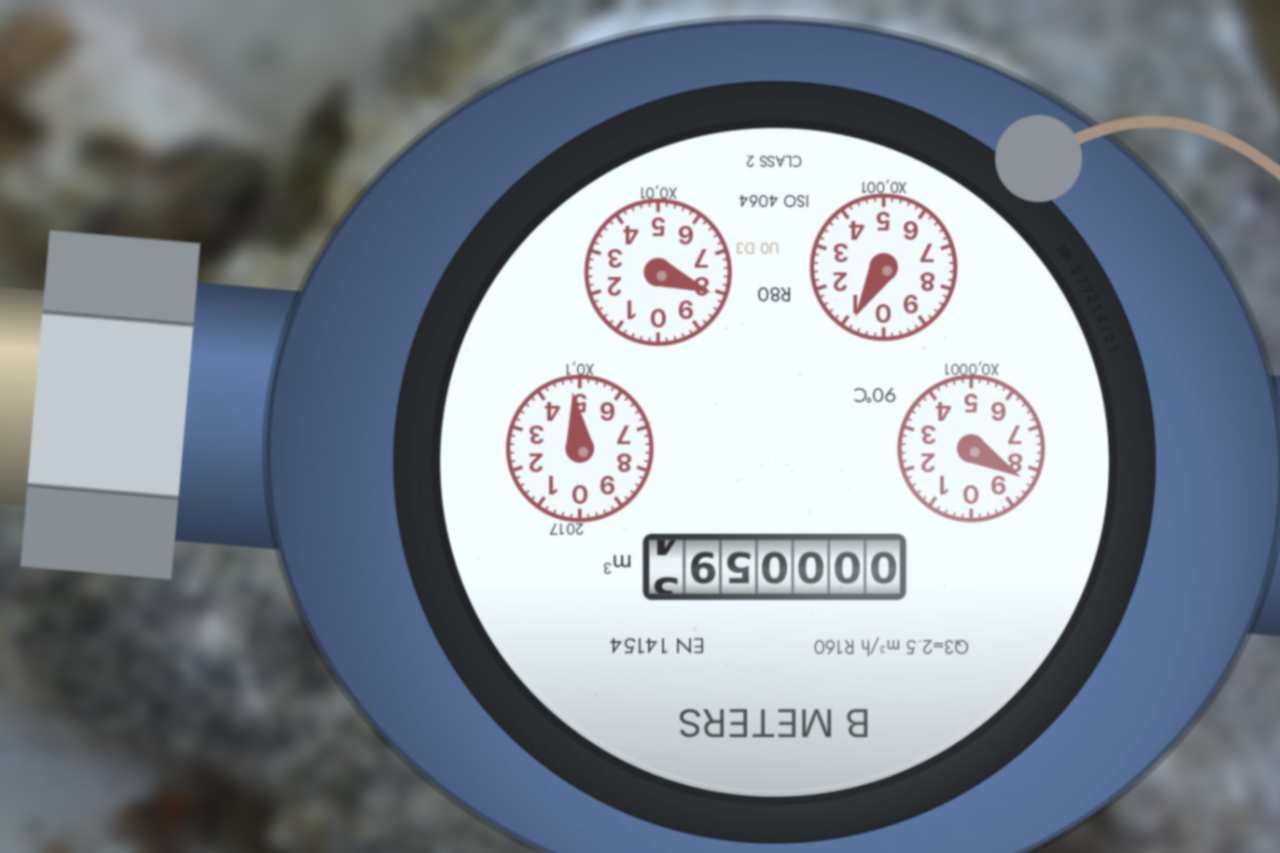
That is **593.4808** m³
